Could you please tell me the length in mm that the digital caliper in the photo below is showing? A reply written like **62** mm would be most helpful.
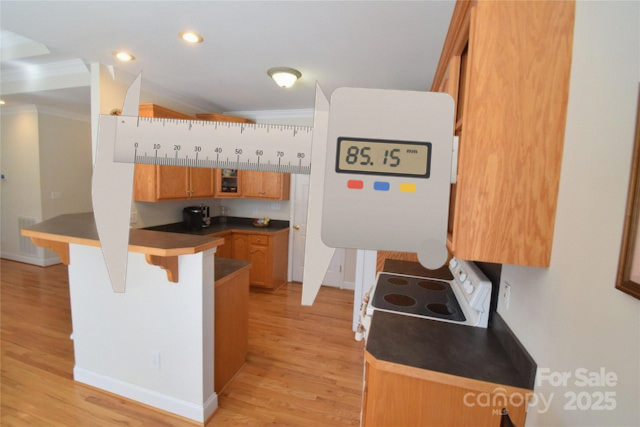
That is **85.15** mm
